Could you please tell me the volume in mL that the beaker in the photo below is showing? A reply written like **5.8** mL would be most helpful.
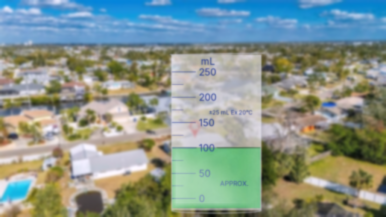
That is **100** mL
